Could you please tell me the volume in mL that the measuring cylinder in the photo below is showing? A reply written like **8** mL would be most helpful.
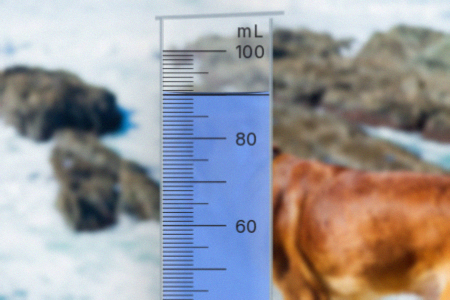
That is **90** mL
